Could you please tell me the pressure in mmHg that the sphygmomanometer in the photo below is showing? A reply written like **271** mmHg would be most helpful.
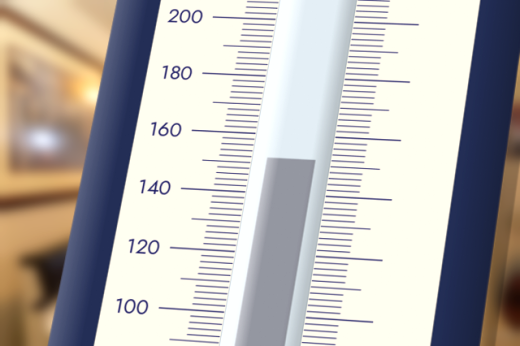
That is **152** mmHg
